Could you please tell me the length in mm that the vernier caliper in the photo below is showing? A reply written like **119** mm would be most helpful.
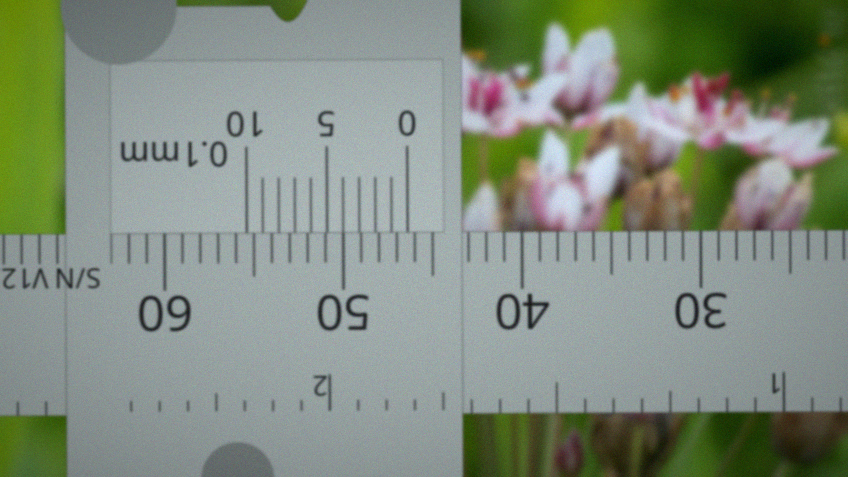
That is **46.4** mm
